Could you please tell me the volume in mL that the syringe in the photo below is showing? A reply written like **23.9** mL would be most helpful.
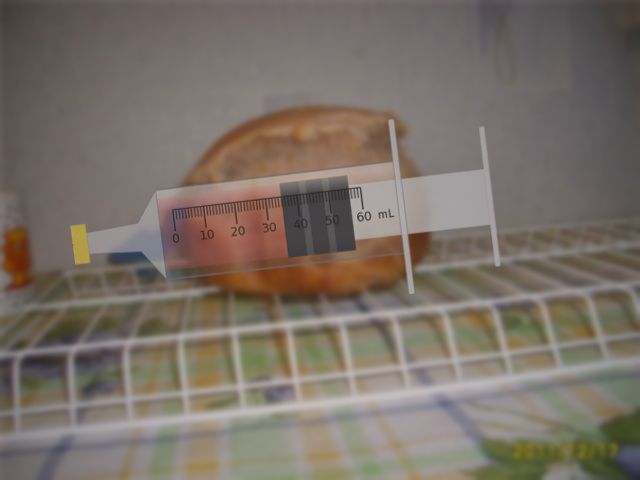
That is **35** mL
